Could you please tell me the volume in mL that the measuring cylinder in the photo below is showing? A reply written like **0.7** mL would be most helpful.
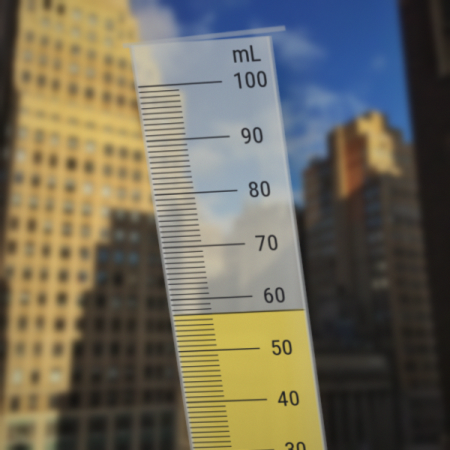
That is **57** mL
